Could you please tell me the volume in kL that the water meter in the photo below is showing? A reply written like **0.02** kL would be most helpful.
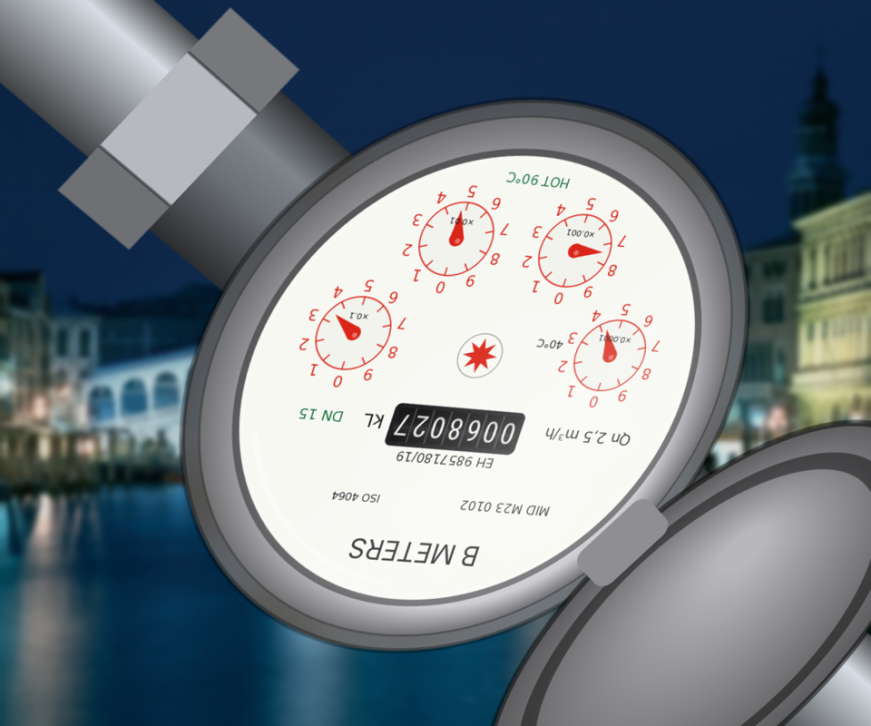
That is **68027.3474** kL
